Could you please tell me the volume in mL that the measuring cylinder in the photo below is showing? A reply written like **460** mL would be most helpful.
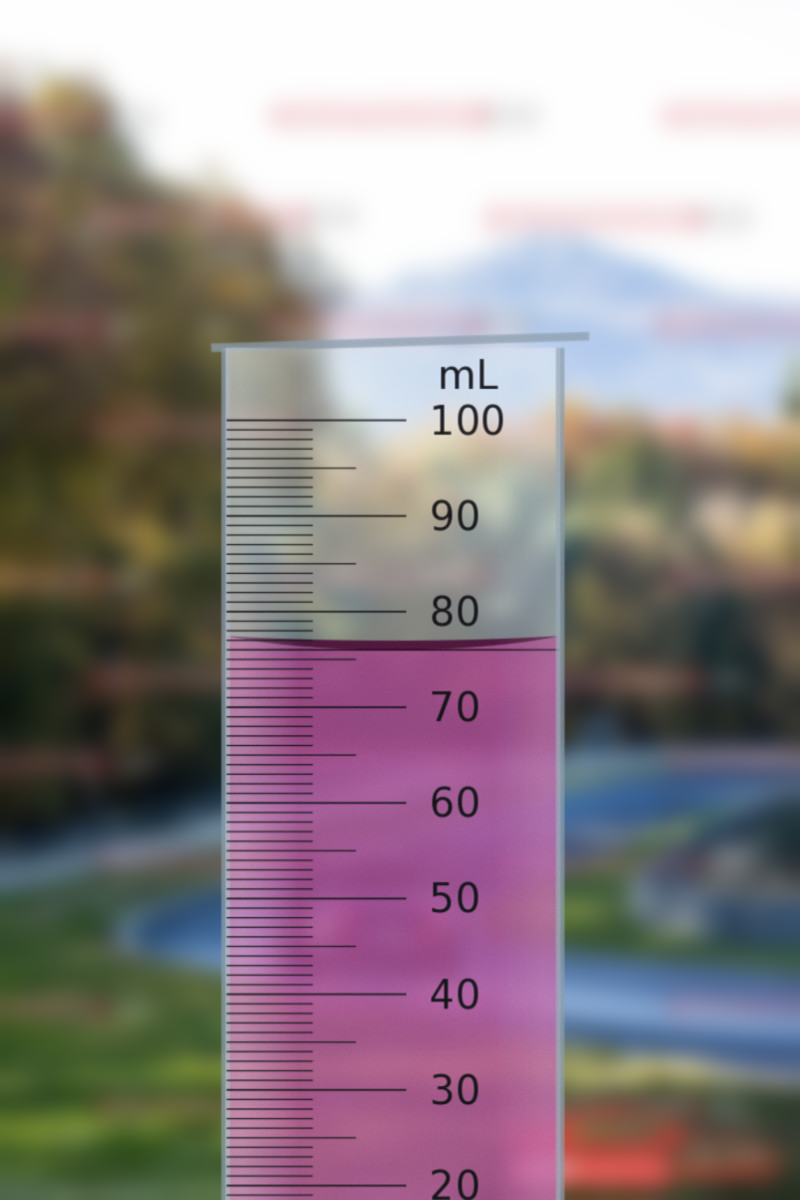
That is **76** mL
